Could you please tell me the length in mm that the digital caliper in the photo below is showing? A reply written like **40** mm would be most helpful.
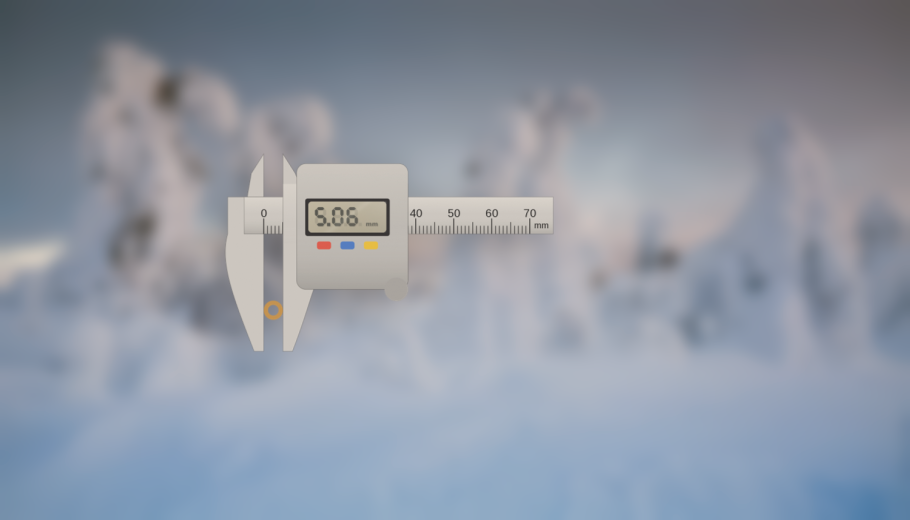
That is **5.06** mm
